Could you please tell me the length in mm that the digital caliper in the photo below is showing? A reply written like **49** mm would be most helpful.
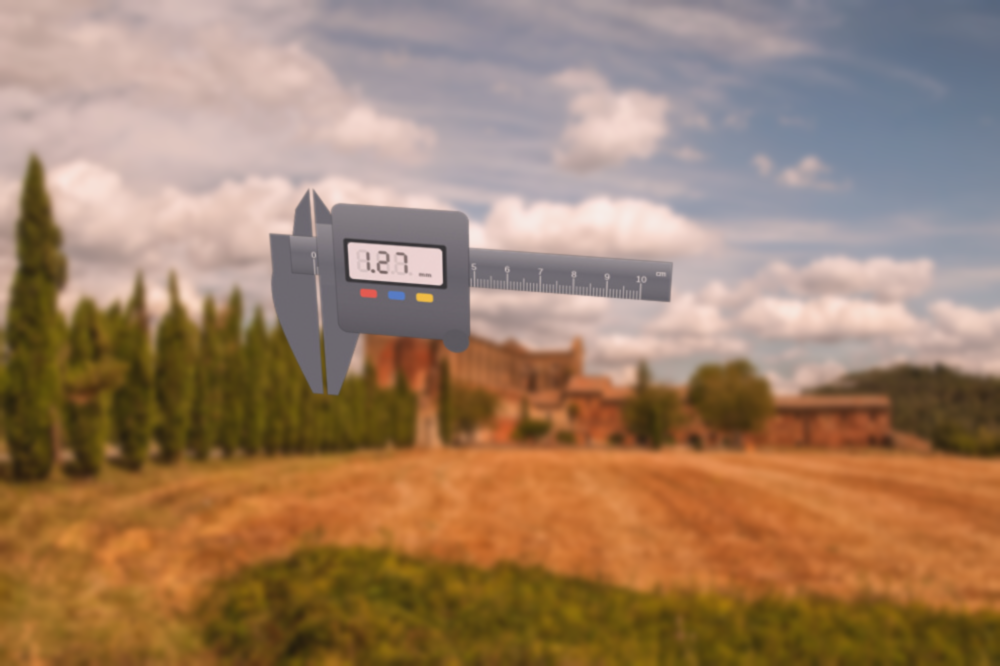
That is **1.27** mm
